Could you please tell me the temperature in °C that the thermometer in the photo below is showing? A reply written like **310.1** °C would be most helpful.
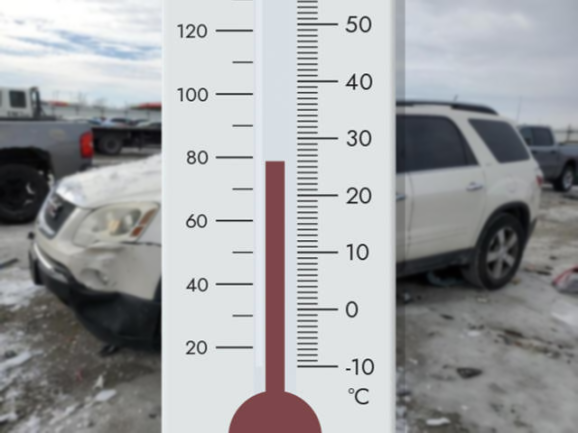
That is **26** °C
